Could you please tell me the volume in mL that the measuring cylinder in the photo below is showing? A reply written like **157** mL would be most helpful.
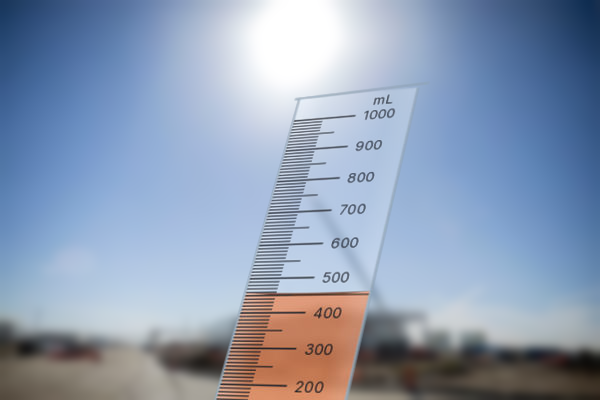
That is **450** mL
